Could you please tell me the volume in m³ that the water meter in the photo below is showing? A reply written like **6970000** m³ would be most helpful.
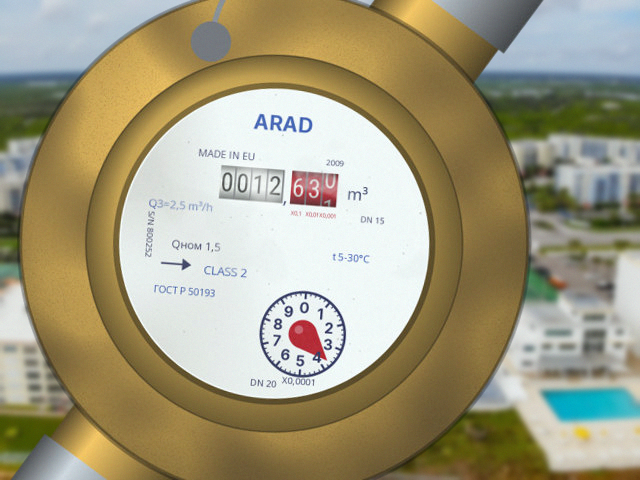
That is **12.6303** m³
